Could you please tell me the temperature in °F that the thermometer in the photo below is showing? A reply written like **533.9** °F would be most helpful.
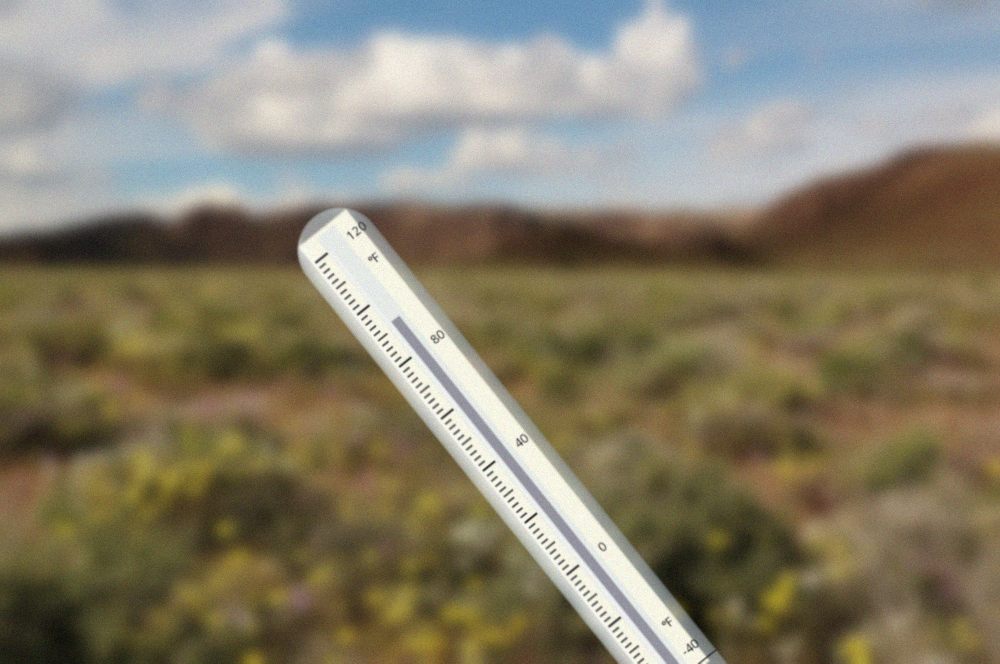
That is **92** °F
